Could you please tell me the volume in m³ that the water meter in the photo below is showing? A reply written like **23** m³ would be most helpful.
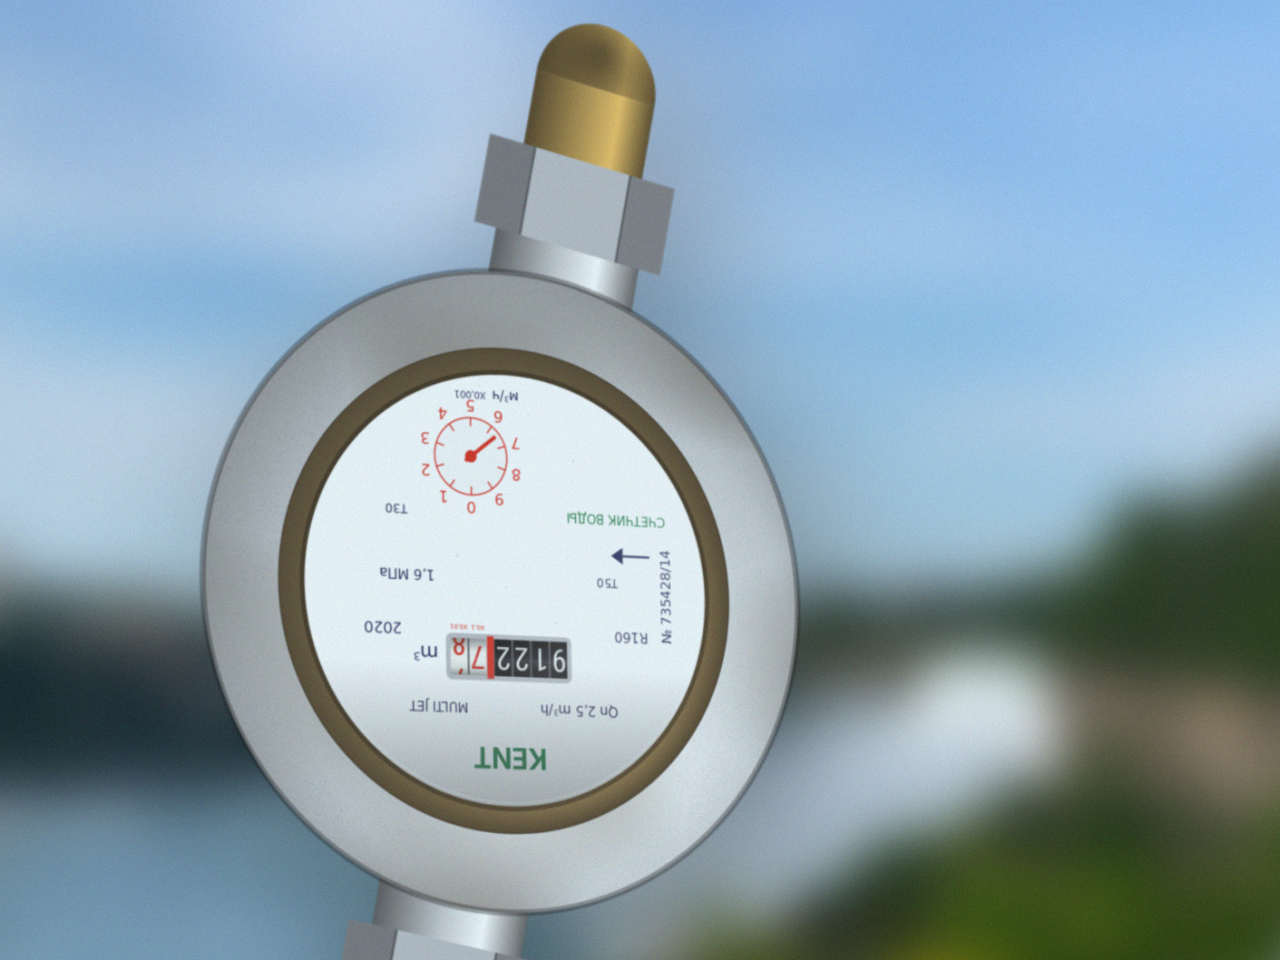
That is **9122.776** m³
